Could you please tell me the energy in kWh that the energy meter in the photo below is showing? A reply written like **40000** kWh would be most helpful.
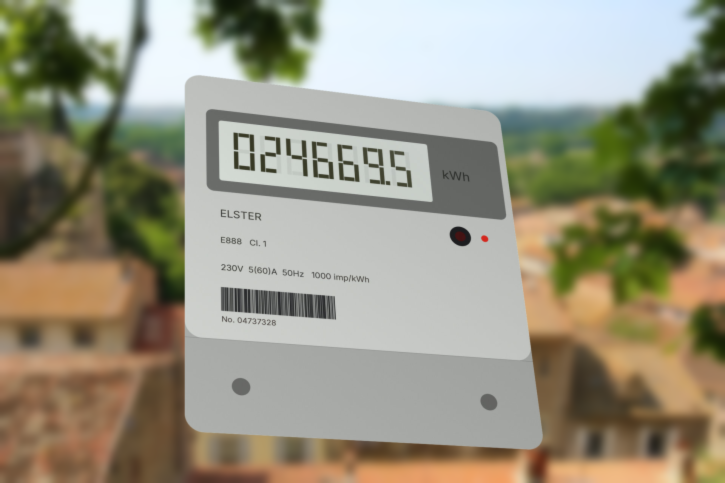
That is **24669.5** kWh
